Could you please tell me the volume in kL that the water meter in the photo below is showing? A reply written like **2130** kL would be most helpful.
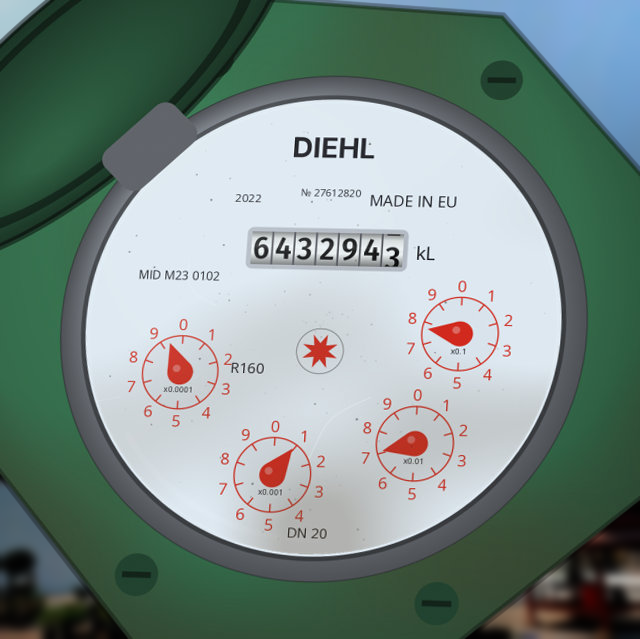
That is **6432942.7709** kL
